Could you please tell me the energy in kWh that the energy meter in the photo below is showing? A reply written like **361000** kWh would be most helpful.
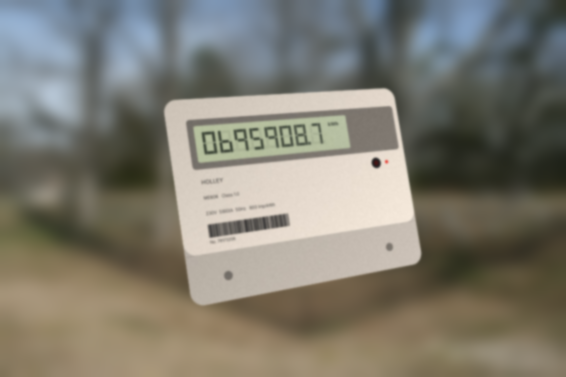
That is **695908.7** kWh
